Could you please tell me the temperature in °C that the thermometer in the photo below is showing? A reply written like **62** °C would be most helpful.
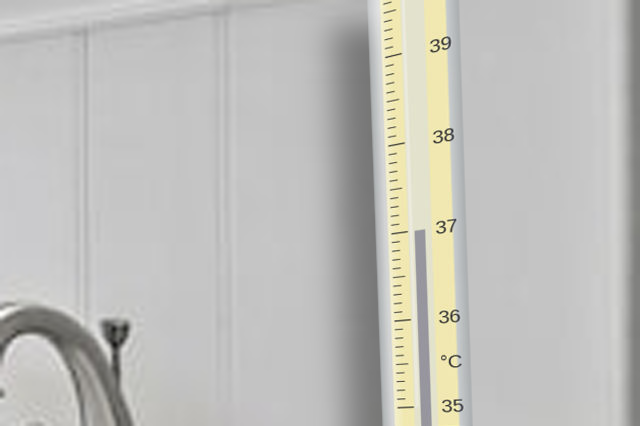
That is **37** °C
